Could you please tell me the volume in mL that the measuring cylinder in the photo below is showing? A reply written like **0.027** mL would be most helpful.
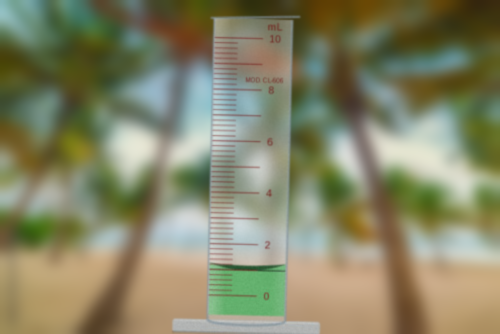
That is **1** mL
